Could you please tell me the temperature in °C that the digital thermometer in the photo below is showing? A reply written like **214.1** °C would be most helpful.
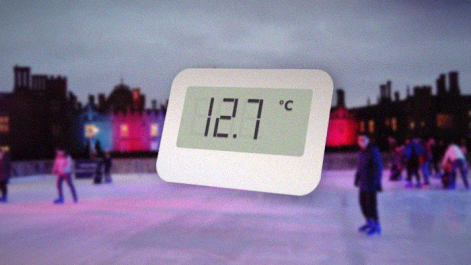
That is **12.7** °C
